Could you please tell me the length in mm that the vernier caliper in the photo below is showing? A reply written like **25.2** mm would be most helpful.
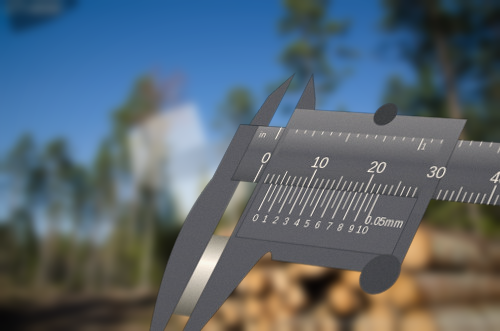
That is **3.4** mm
